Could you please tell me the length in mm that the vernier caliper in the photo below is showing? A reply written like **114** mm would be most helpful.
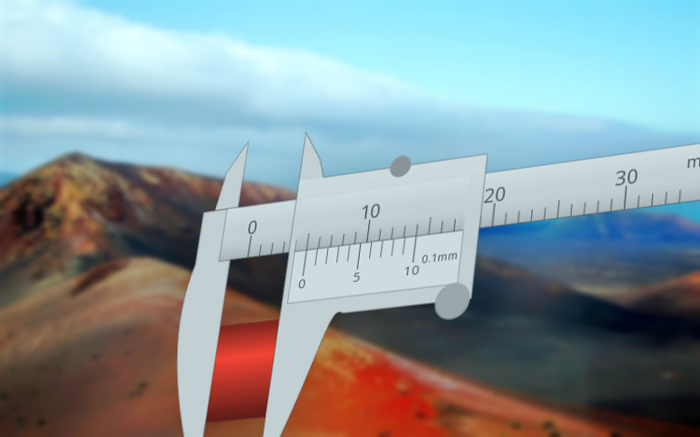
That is **5.0** mm
